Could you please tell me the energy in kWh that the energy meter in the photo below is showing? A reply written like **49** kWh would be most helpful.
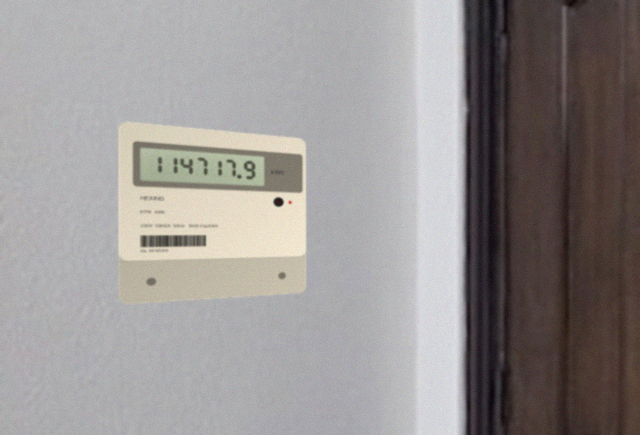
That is **114717.9** kWh
